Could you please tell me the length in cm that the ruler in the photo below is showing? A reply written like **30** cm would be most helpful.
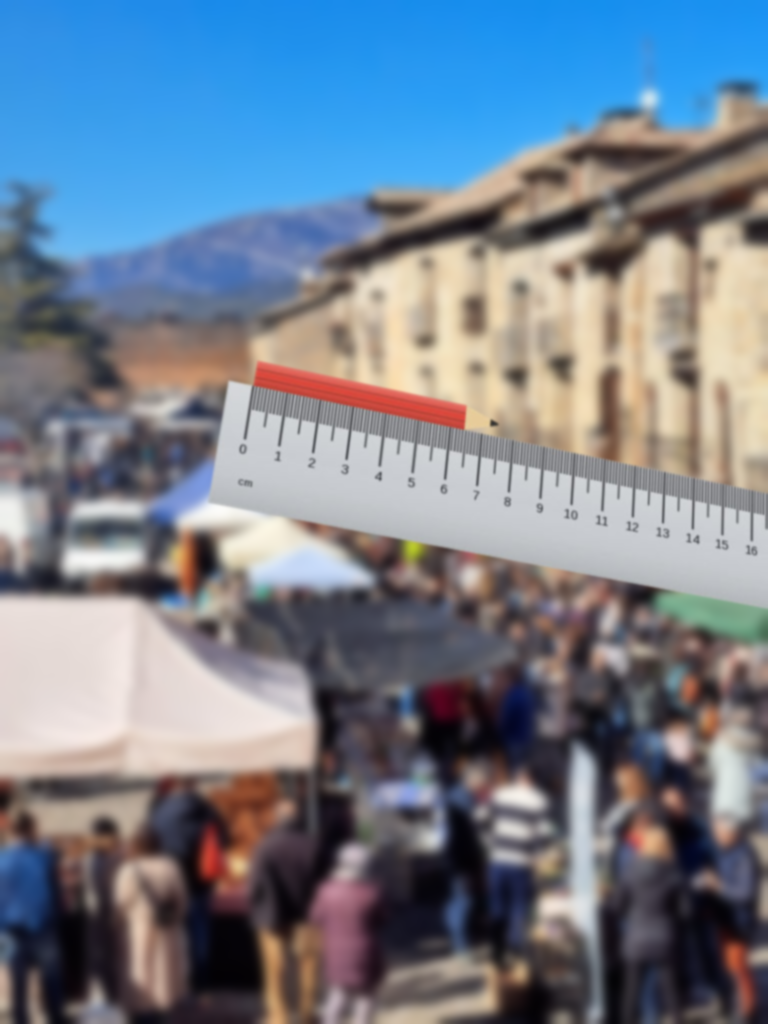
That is **7.5** cm
